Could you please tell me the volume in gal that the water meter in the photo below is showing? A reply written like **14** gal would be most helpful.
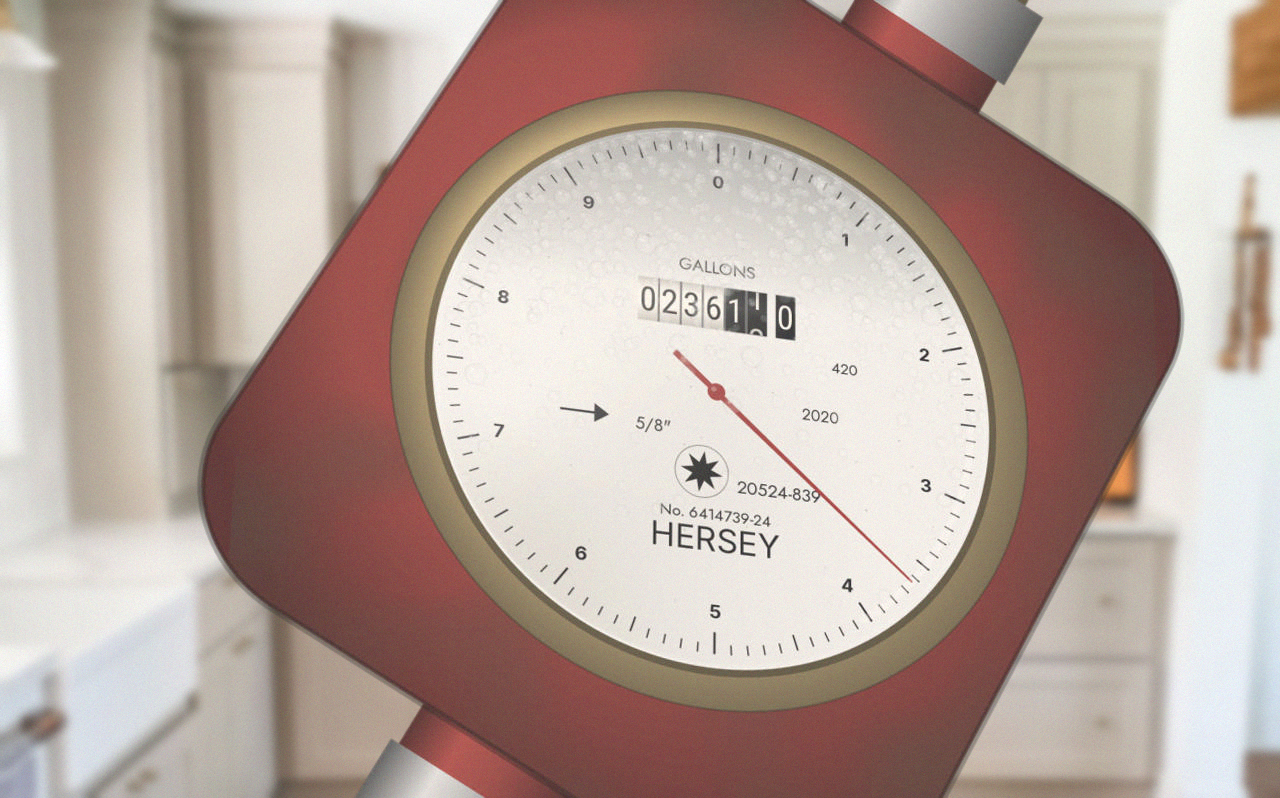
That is **236113.6** gal
